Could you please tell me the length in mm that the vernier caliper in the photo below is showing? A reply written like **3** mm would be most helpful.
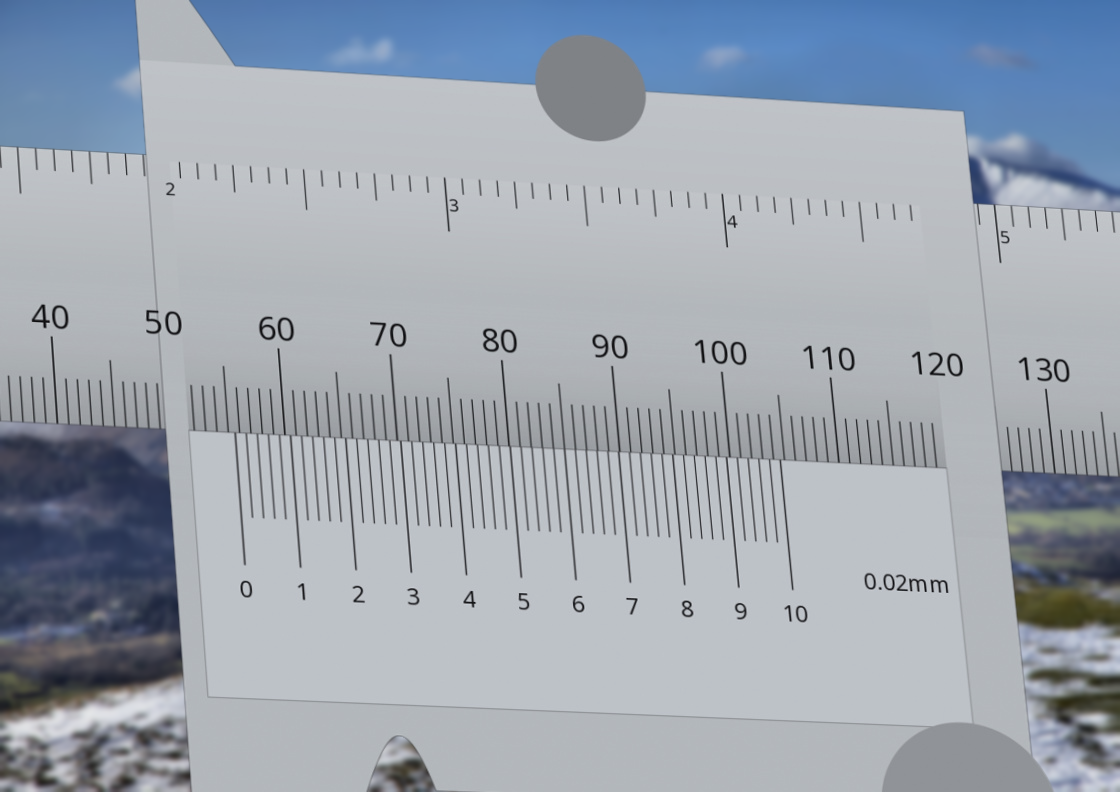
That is **55.6** mm
